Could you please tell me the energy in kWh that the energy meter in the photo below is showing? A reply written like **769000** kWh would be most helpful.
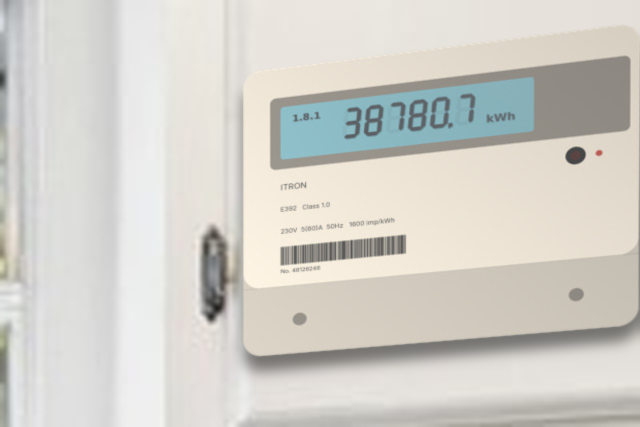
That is **38780.7** kWh
